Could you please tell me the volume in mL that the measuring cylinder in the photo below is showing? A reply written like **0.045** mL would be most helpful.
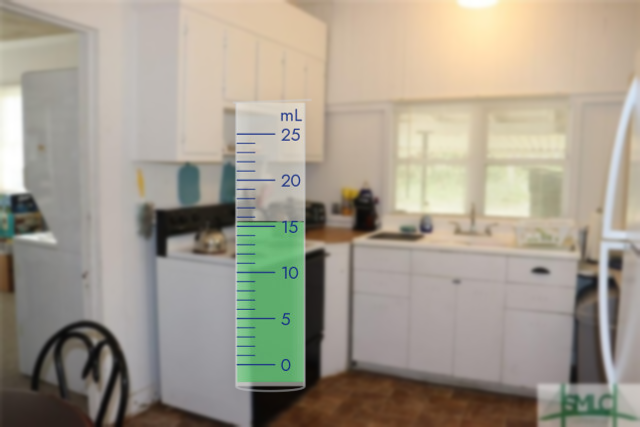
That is **15.5** mL
